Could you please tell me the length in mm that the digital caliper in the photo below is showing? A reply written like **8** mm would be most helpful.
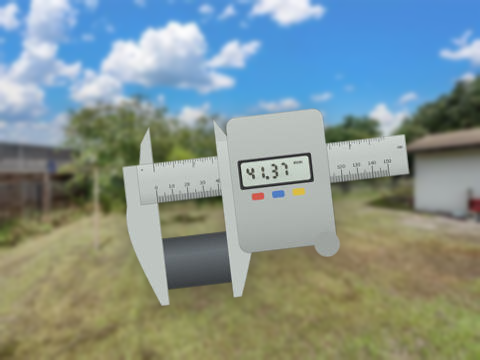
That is **41.37** mm
